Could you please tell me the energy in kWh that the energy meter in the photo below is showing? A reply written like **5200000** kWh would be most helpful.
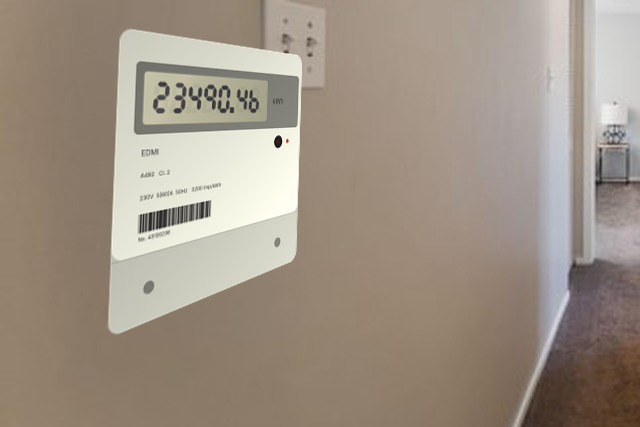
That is **23490.46** kWh
